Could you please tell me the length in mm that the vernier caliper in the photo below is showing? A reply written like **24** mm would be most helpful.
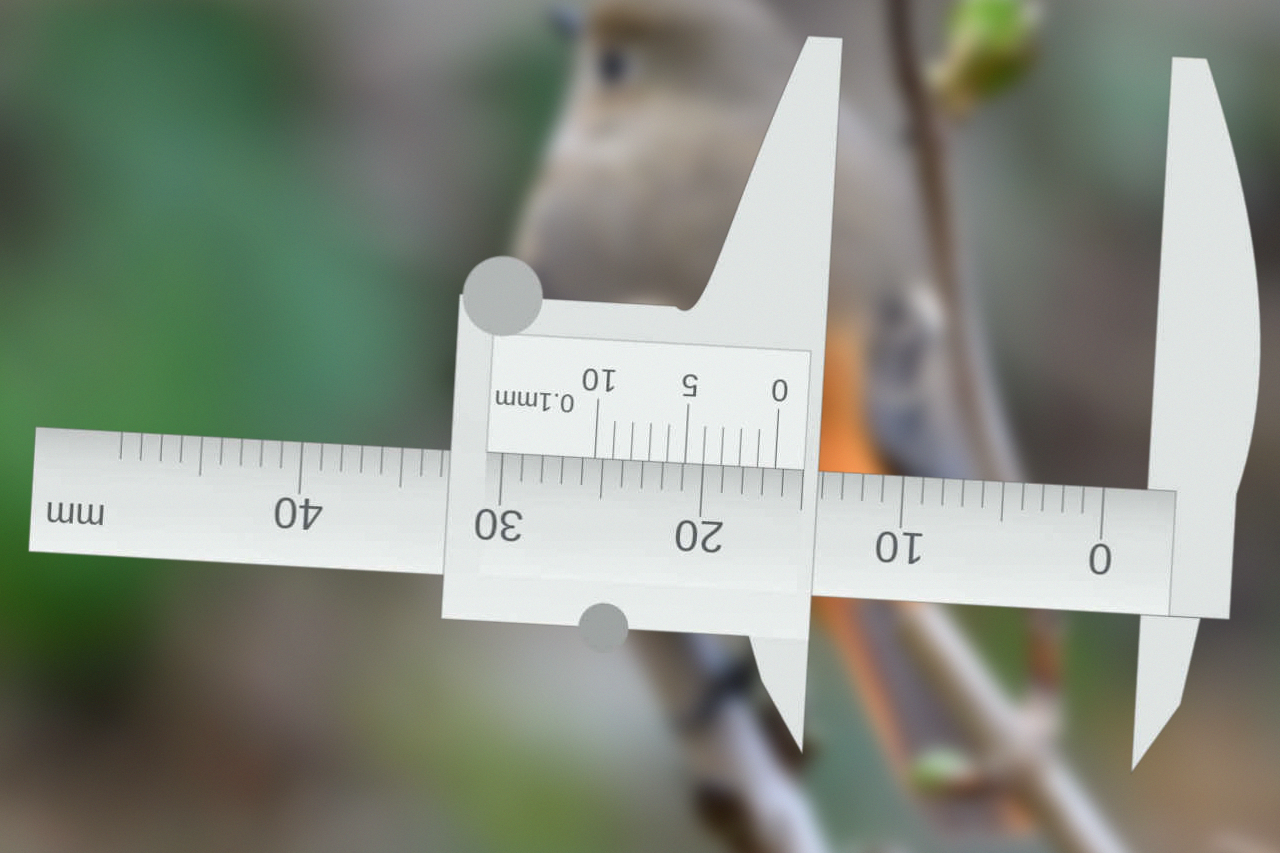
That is **16.4** mm
